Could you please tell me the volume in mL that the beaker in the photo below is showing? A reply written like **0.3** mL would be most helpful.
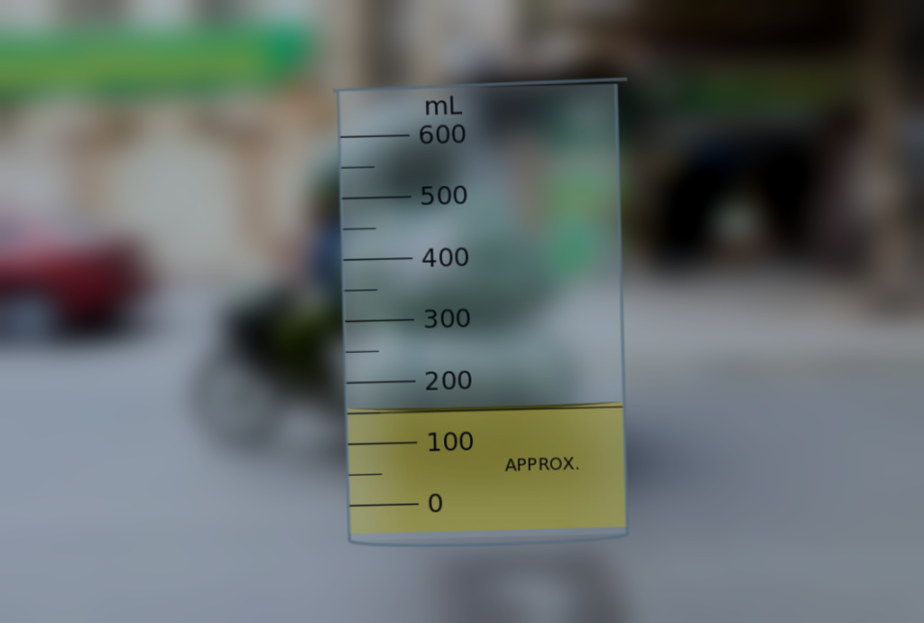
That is **150** mL
